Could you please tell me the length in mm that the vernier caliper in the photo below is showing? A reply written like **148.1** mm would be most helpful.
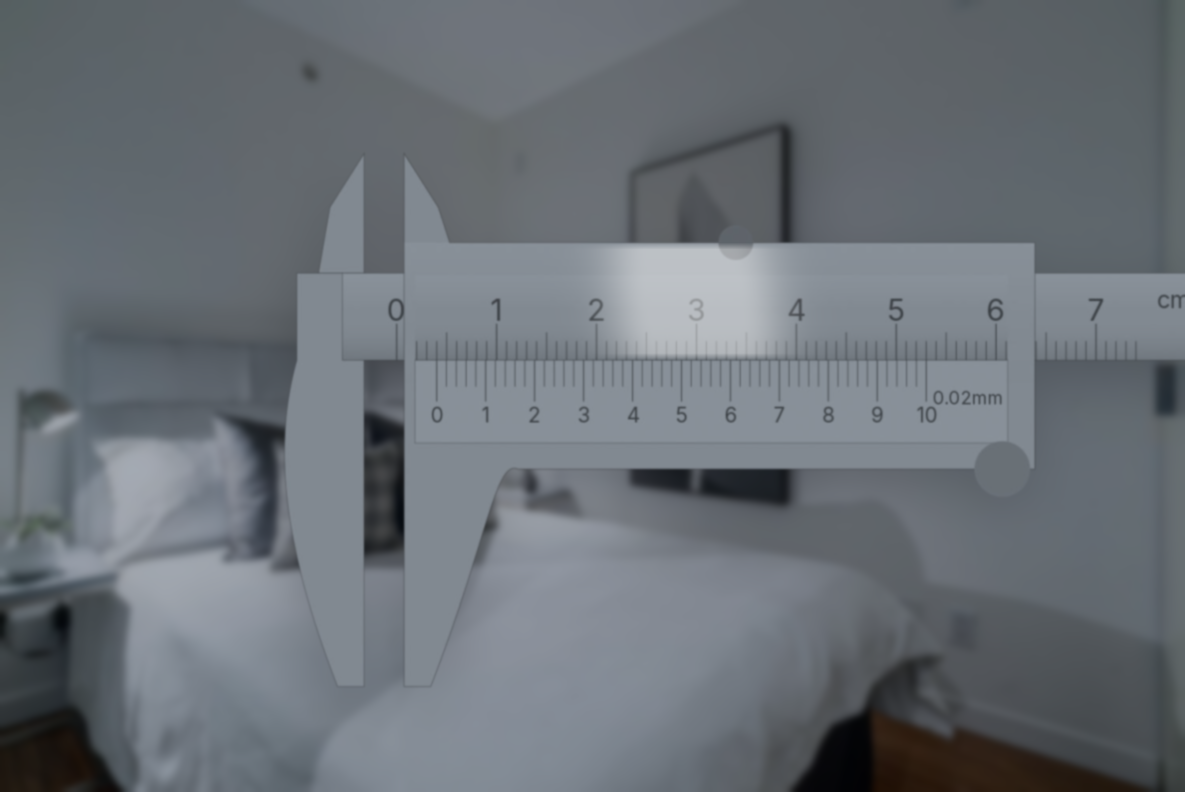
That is **4.0** mm
